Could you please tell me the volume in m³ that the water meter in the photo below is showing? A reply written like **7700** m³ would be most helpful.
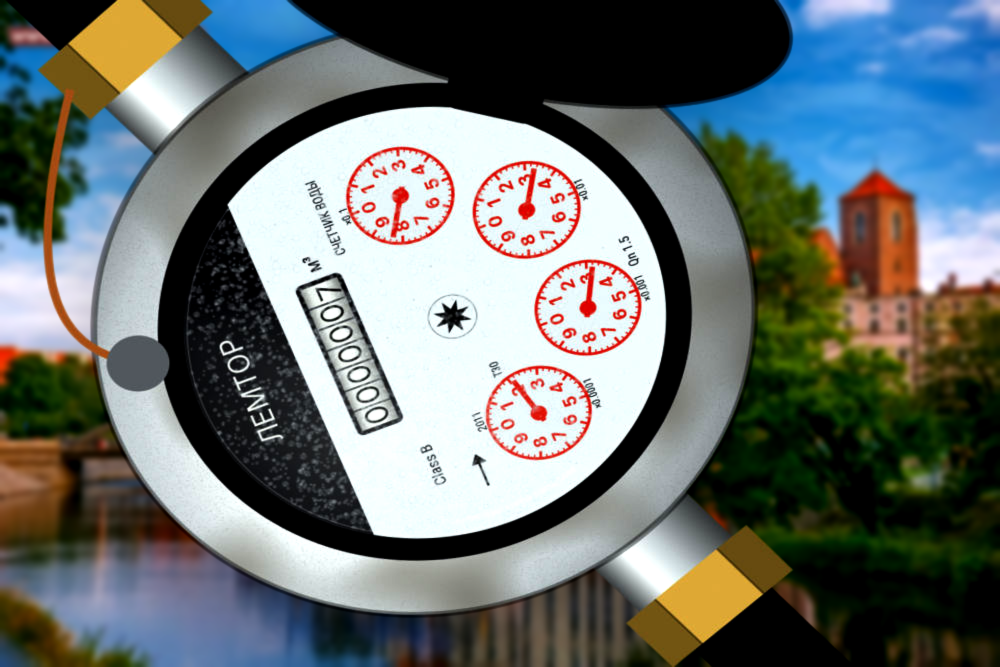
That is **6.8332** m³
